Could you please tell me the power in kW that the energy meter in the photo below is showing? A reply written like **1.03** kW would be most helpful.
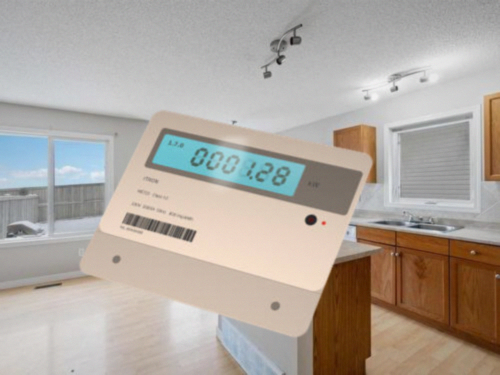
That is **1.28** kW
